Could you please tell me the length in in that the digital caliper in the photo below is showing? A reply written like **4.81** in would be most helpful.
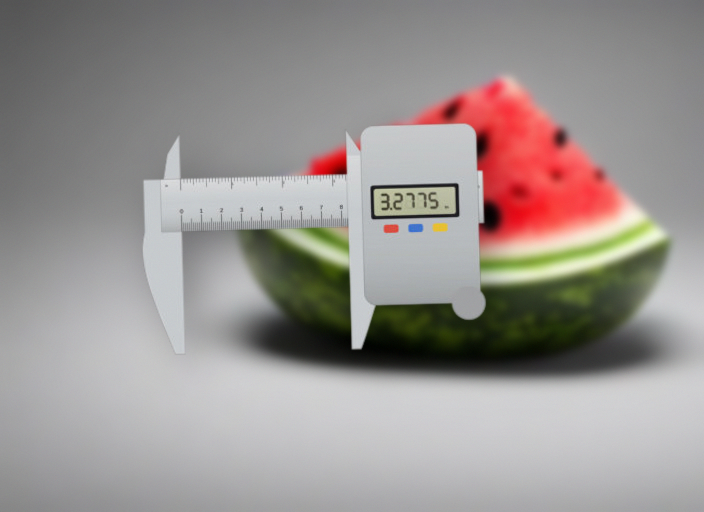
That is **3.2775** in
